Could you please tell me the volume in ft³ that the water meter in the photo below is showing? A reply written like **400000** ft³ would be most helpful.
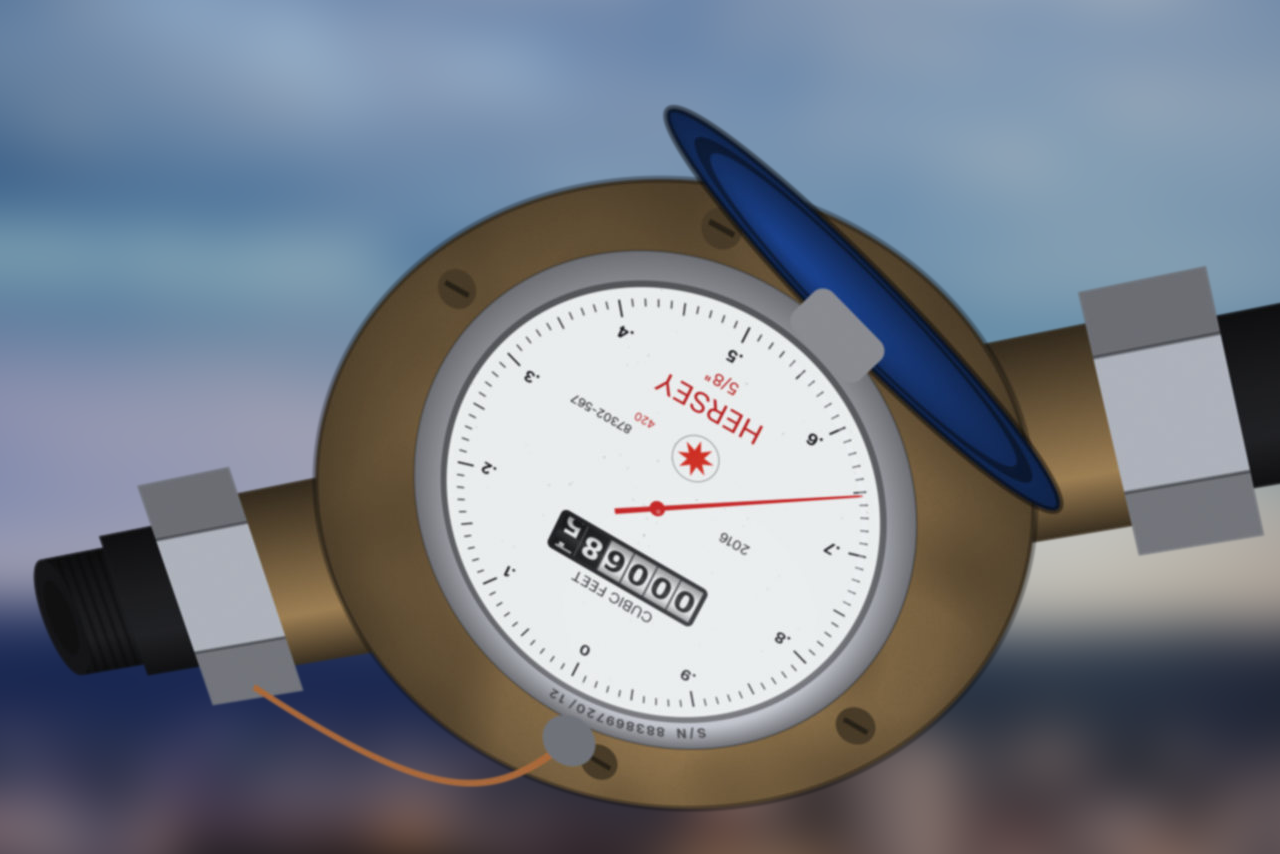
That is **684.65** ft³
